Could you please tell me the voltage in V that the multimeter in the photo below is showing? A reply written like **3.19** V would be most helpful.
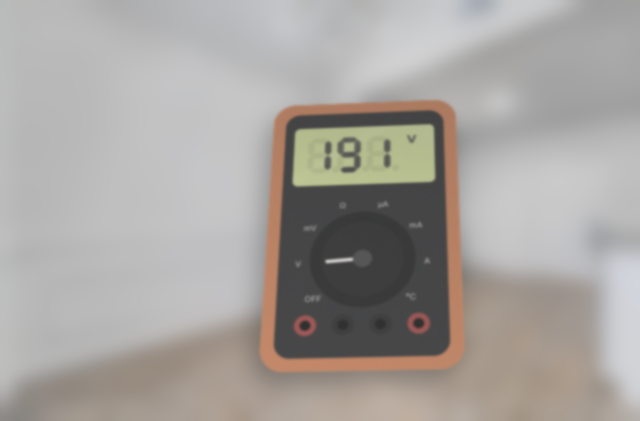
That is **191** V
